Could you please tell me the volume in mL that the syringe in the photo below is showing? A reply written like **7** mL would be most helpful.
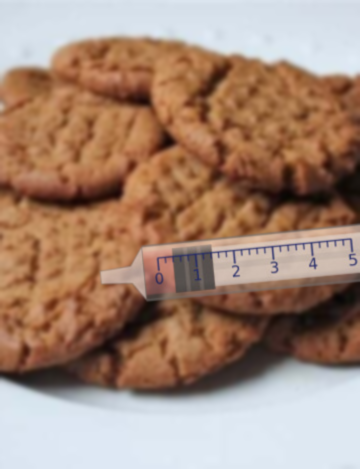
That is **0.4** mL
